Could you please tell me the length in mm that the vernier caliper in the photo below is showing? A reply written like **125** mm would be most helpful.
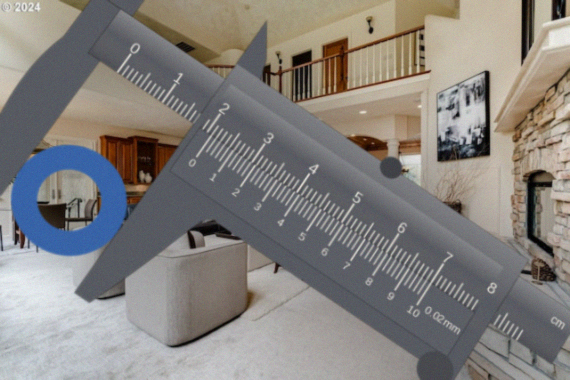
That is **21.0** mm
